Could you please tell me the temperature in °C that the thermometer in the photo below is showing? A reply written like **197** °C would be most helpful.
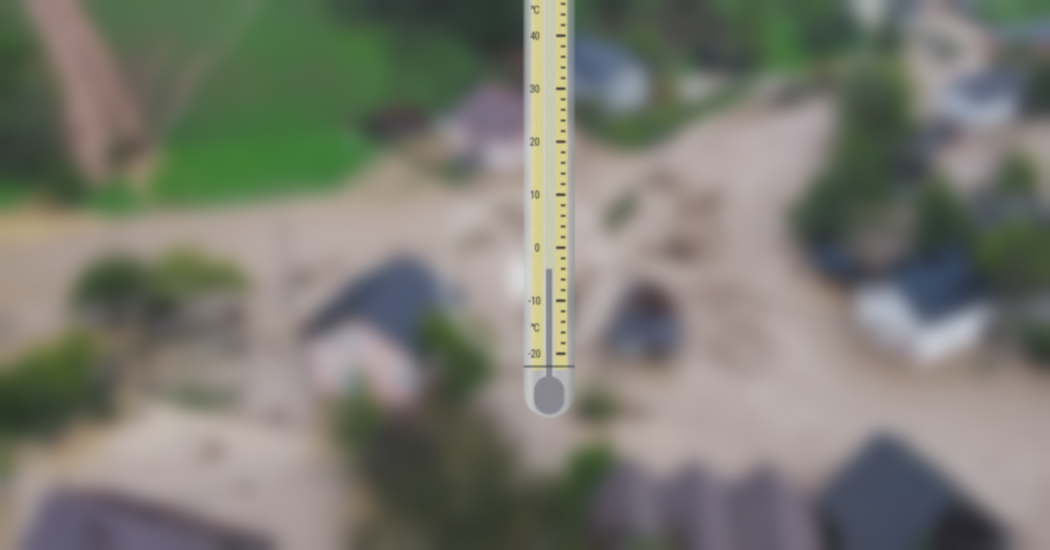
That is **-4** °C
